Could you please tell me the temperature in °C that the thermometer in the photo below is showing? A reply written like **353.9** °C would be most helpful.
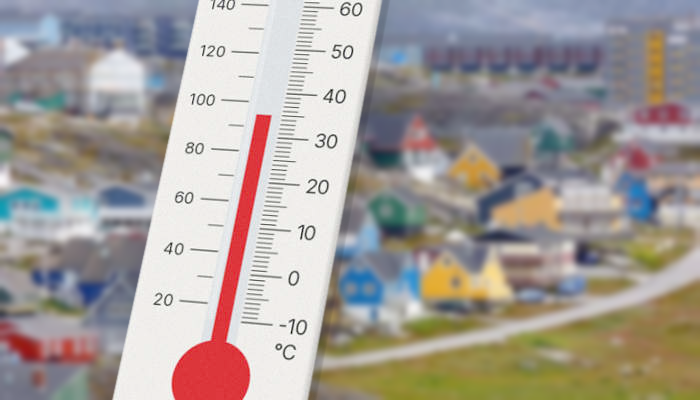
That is **35** °C
